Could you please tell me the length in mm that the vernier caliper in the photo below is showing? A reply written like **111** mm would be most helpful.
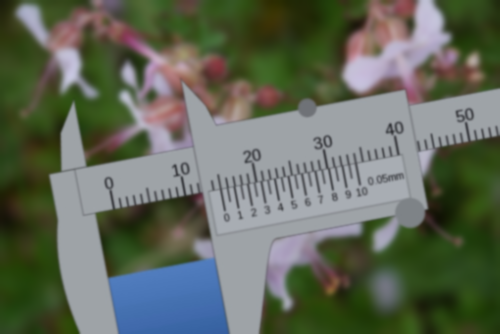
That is **15.0** mm
